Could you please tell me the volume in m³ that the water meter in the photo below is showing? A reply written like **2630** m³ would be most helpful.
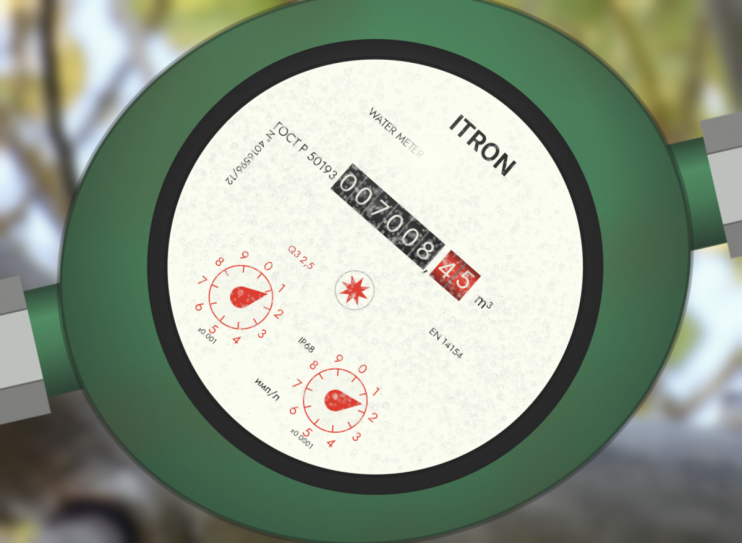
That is **7008.4511** m³
